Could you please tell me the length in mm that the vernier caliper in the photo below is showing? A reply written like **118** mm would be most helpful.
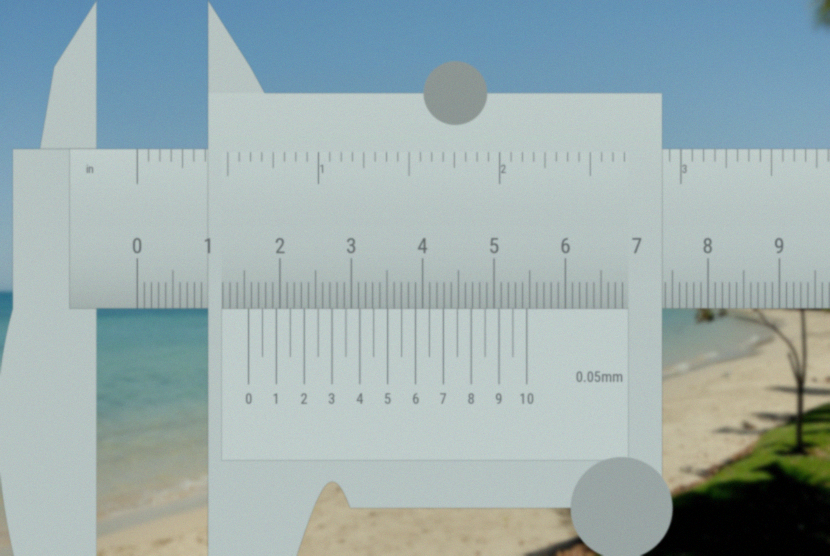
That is **15.6** mm
